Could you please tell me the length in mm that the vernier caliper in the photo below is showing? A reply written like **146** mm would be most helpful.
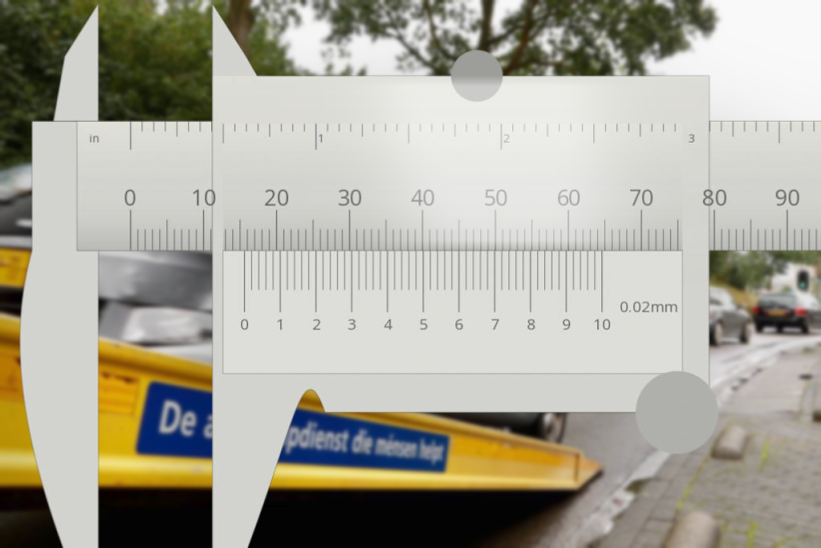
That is **15.6** mm
